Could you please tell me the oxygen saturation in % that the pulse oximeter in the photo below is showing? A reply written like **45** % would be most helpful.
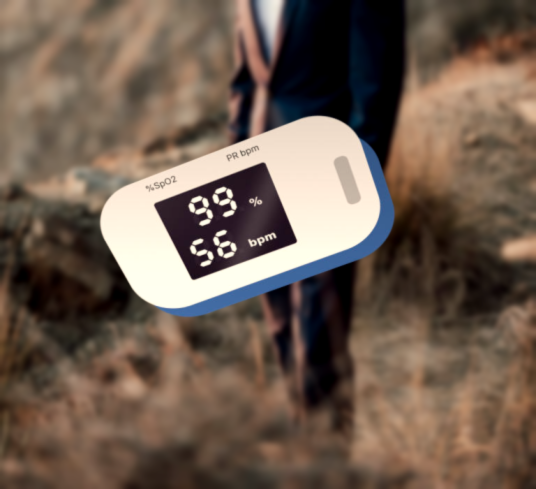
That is **99** %
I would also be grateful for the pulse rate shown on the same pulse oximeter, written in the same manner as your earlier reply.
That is **56** bpm
